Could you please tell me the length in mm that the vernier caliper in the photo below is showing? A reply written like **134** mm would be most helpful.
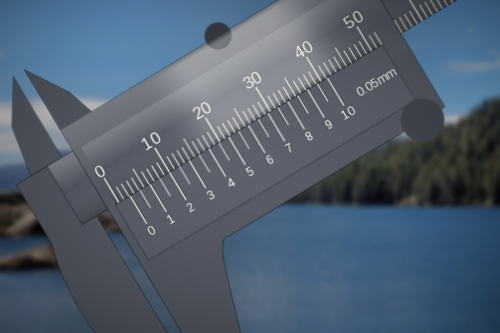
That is **2.2** mm
